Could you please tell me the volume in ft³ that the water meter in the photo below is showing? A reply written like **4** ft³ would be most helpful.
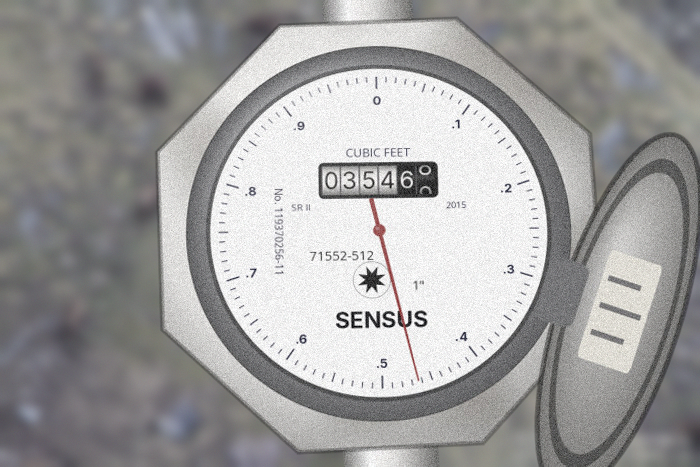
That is **35468.46** ft³
